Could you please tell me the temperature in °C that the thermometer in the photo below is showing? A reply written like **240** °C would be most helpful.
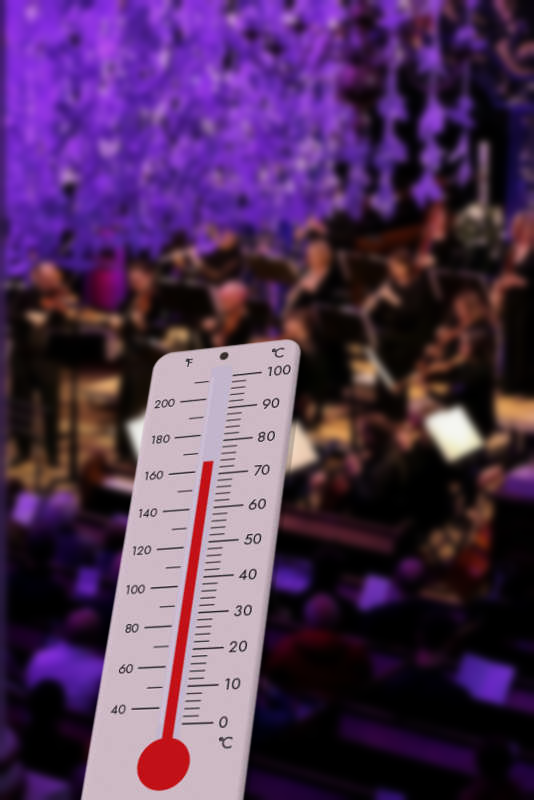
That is **74** °C
